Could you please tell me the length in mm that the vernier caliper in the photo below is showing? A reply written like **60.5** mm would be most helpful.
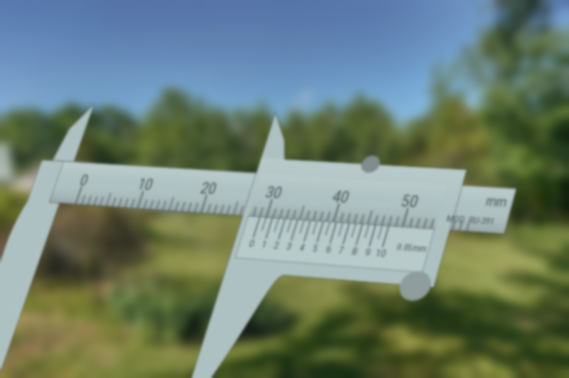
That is **29.0** mm
